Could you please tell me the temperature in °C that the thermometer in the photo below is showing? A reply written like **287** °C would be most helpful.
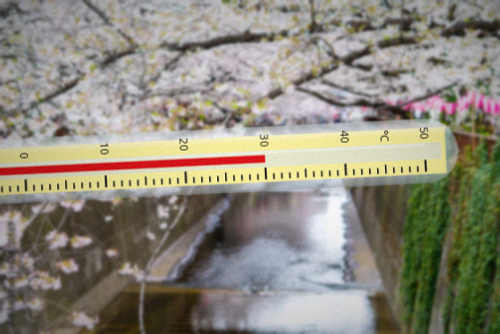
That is **30** °C
